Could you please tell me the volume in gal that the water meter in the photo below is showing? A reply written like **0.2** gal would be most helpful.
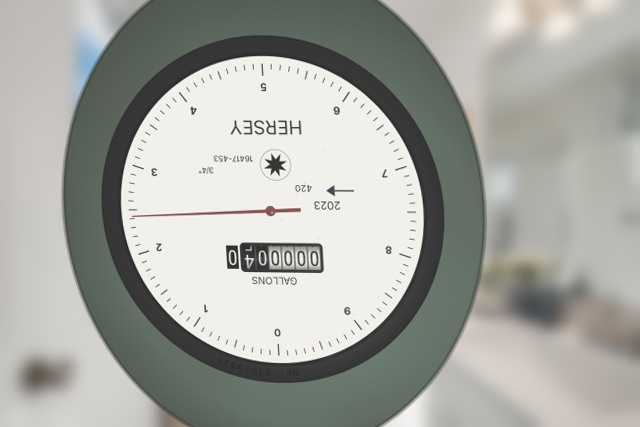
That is **42.4** gal
